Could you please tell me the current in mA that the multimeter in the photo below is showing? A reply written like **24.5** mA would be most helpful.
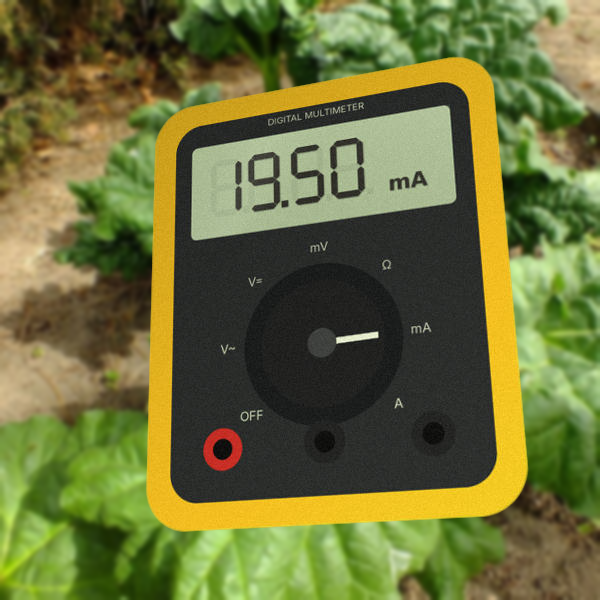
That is **19.50** mA
